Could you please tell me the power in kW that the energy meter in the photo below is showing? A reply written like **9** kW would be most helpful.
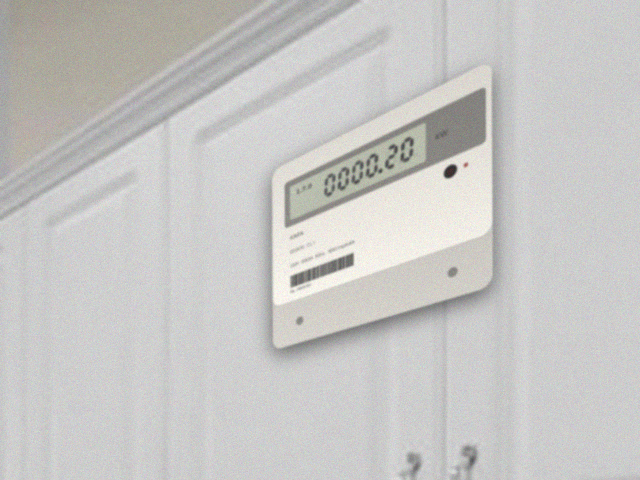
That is **0.20** kW
